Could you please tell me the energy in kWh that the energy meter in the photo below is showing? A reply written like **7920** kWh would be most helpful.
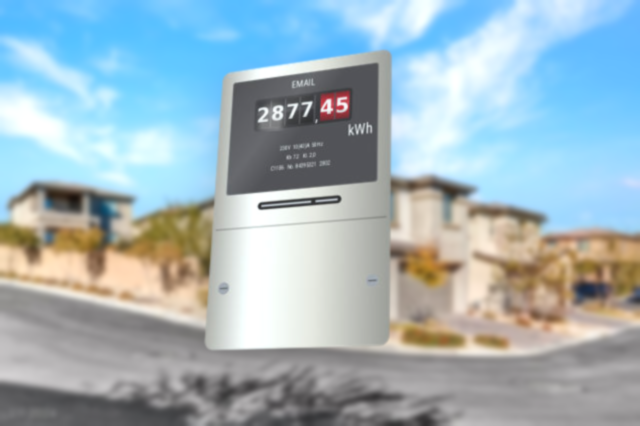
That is **2877.45** kWh
